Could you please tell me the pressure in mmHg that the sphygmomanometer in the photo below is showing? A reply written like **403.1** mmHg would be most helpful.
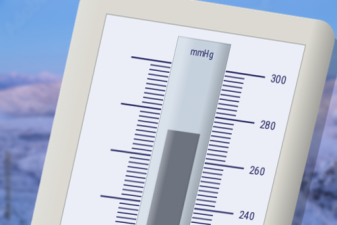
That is **272** mmHg
